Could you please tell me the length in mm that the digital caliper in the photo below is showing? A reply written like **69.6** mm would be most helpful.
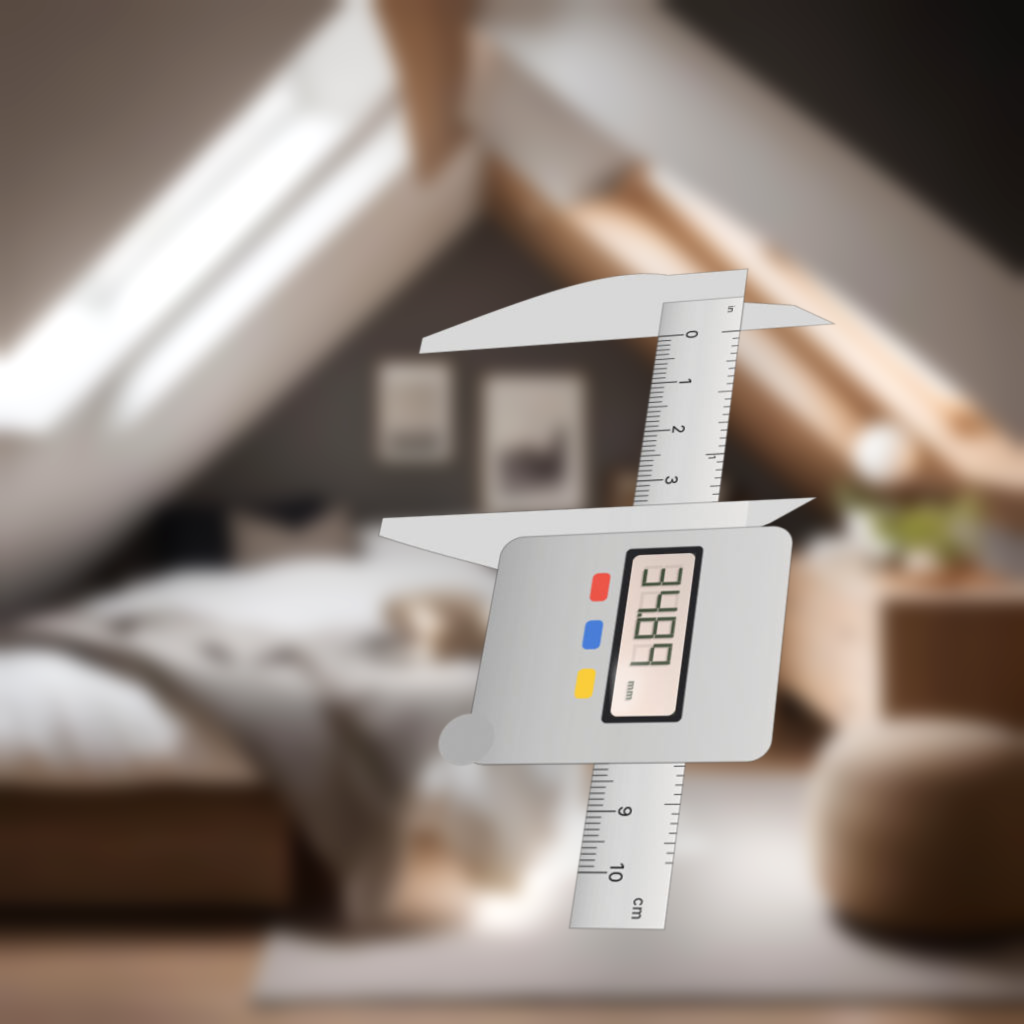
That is **34.89** mm
